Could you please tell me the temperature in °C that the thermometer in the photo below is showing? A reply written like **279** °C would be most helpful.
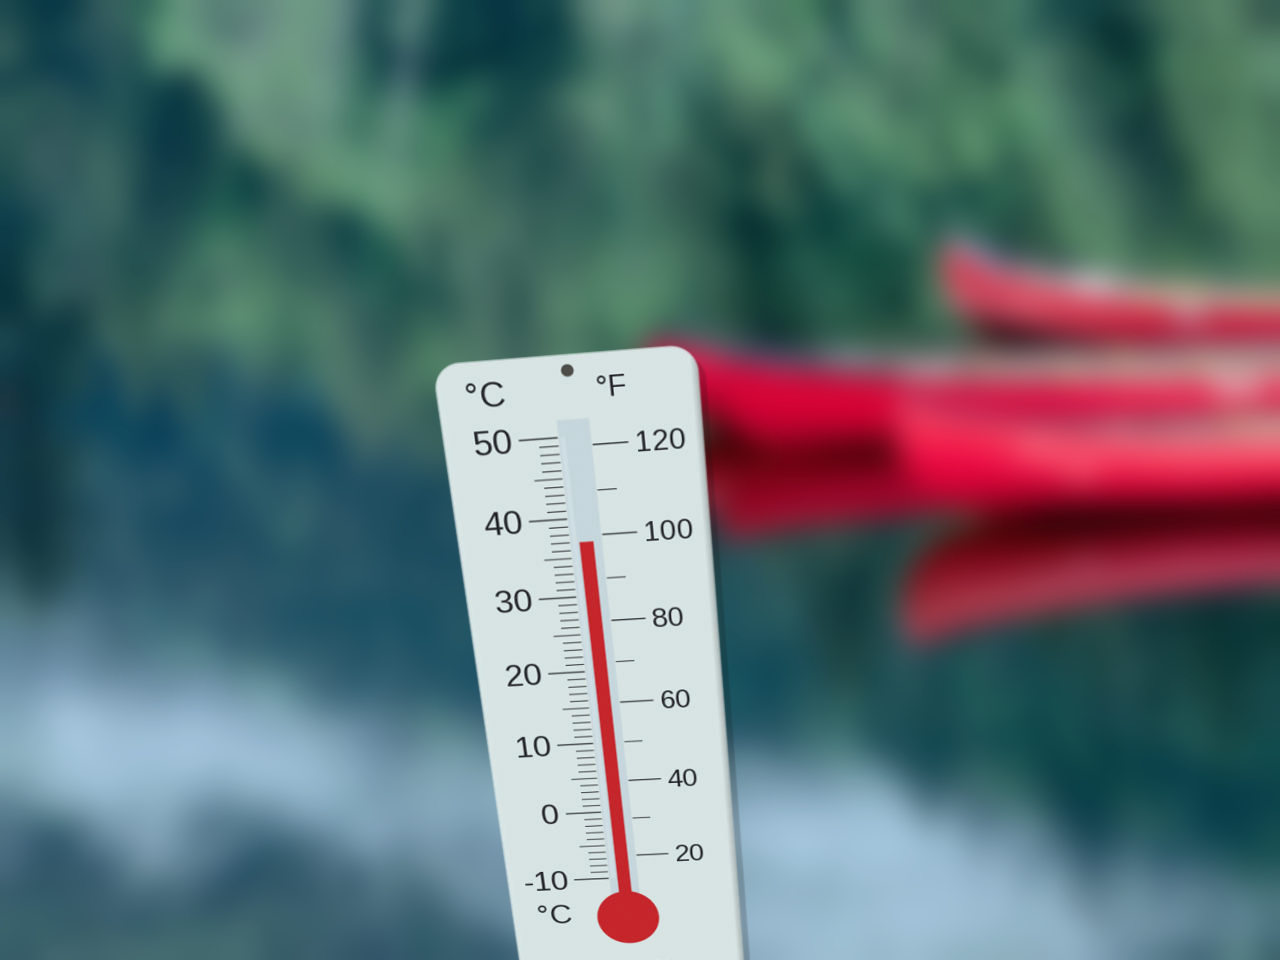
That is **37** °C
